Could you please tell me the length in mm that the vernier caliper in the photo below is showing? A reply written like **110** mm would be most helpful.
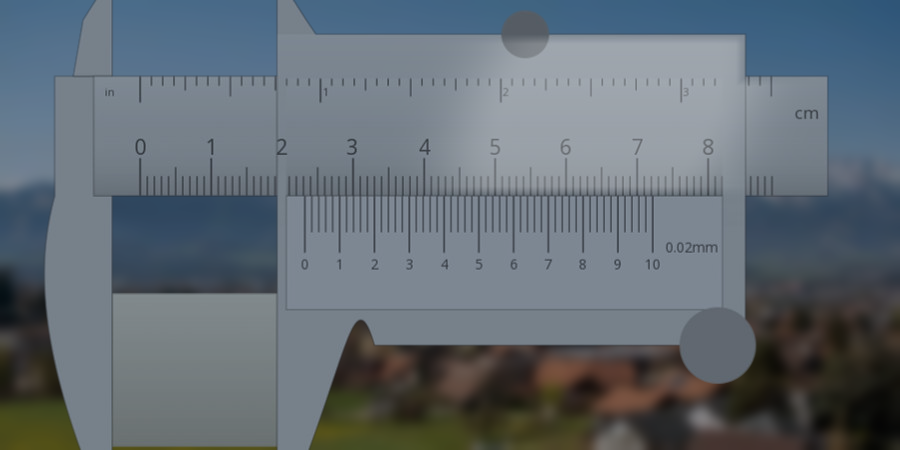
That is **23.2** mm
